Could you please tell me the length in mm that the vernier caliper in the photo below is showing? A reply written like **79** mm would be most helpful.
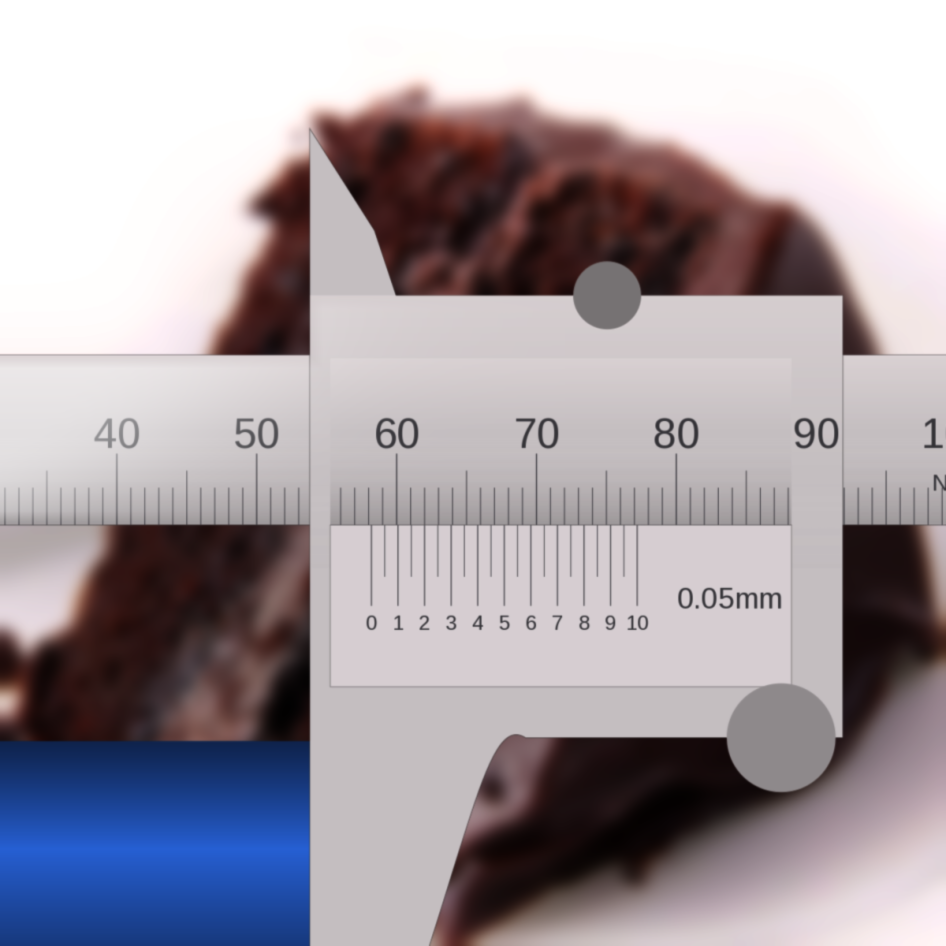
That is **58.2** mm
